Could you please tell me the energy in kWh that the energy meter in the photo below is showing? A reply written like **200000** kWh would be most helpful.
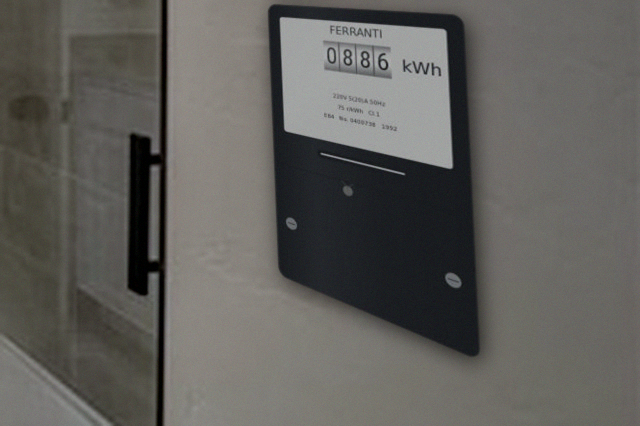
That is **886** kWh
